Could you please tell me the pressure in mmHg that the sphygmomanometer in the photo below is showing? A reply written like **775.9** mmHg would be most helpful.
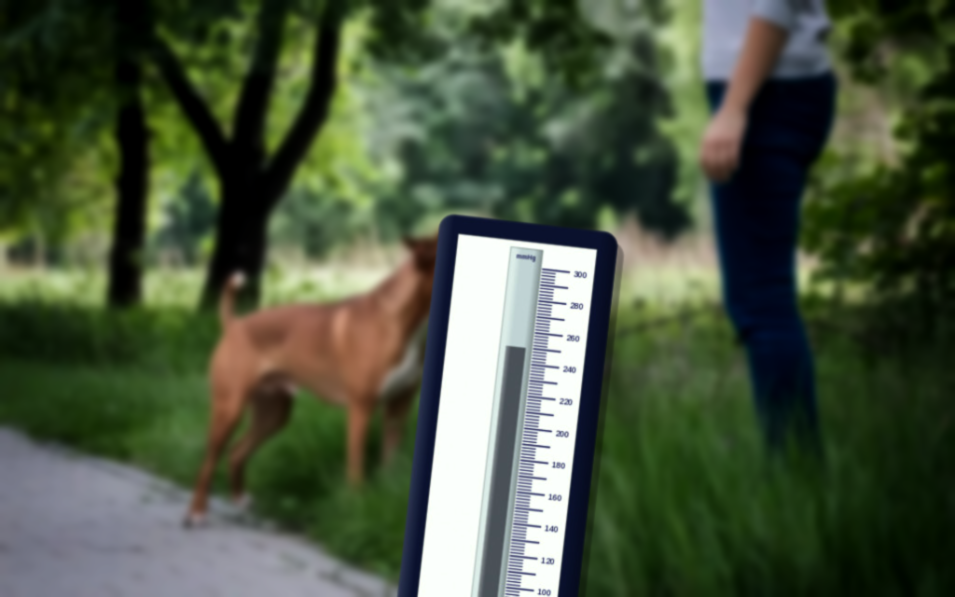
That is **250** mmHg
